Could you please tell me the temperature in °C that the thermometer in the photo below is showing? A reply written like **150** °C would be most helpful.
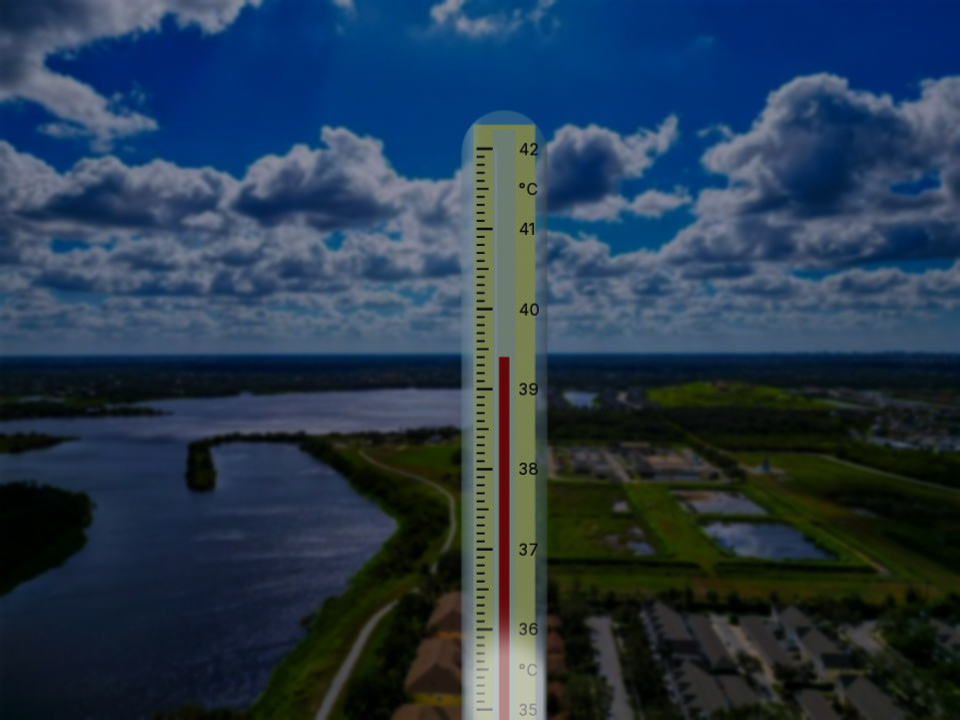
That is **39.4** °C
